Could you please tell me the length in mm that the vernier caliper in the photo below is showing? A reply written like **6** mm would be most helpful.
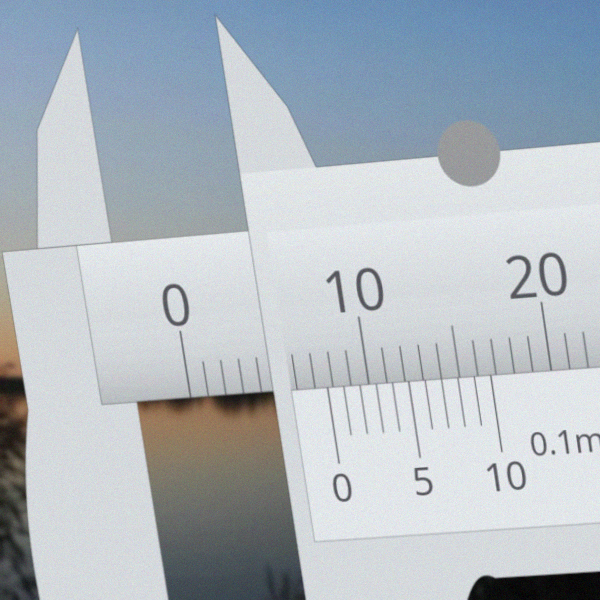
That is **7.7** mm
